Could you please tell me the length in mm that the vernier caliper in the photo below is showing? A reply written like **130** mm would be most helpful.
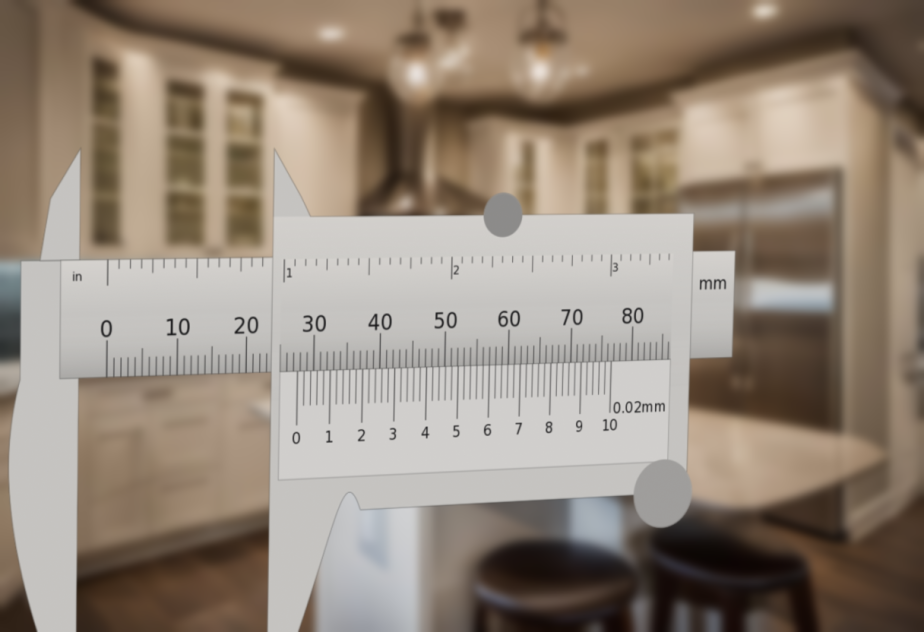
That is **27.6** mm
